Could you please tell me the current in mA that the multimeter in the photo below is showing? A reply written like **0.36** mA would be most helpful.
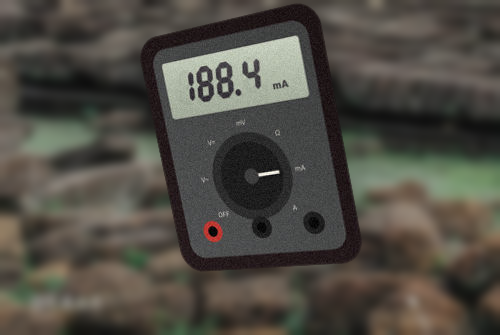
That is **188.4** mA
